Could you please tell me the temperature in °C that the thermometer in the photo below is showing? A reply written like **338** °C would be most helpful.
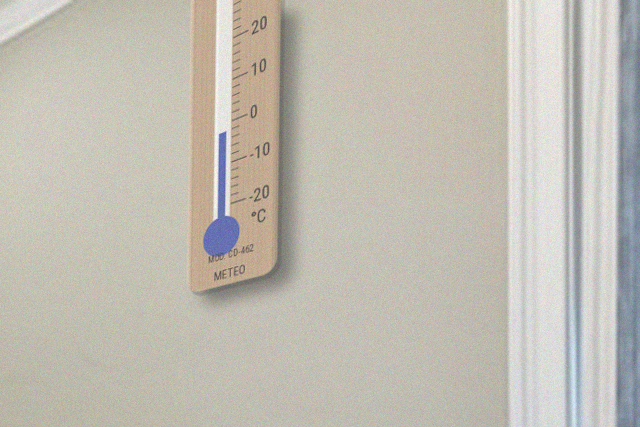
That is **-2** °C
